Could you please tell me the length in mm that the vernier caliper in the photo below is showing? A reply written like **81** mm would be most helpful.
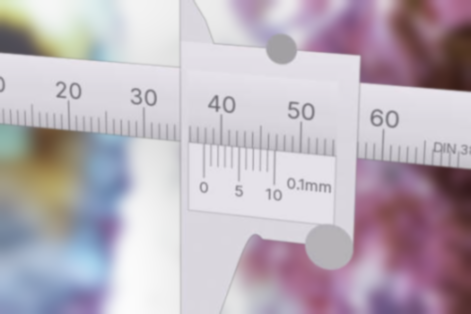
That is **37.8** mm
